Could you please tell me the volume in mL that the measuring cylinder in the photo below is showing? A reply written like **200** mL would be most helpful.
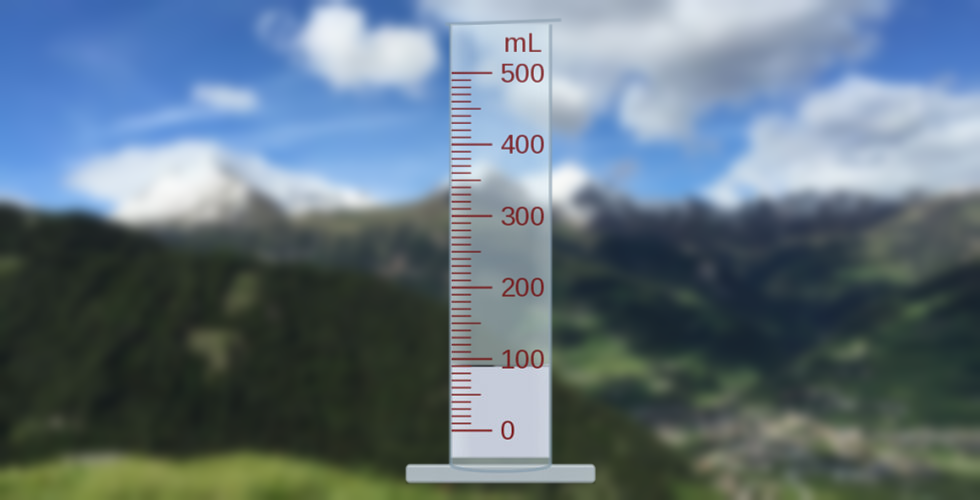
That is **90** mL
